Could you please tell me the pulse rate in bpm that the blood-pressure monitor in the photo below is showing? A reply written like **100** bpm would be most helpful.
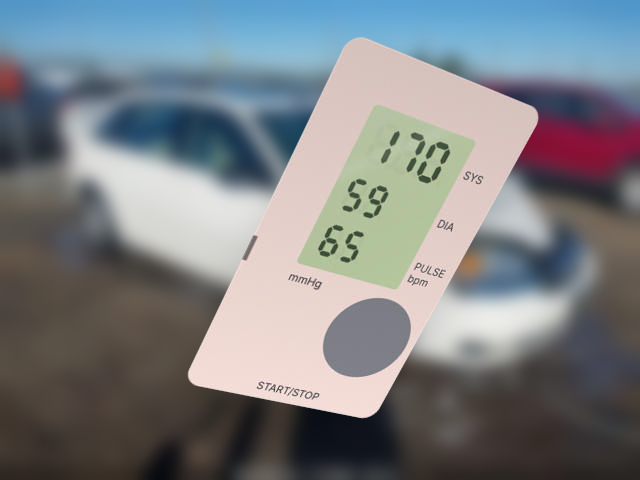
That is **65** bpm
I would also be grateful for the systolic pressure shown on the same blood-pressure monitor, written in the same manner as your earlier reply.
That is **170** mmHg
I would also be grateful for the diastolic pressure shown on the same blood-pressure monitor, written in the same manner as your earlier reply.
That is **59** mmHg
